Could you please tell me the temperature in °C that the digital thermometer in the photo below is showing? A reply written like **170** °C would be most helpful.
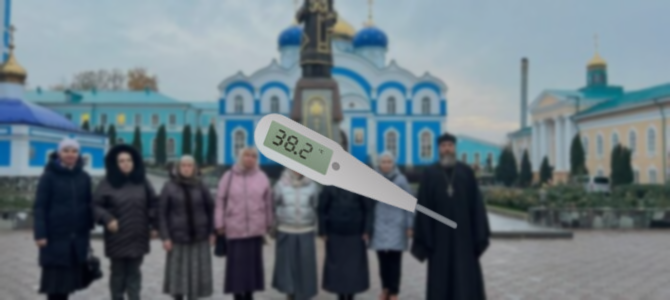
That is **38.2** °C
